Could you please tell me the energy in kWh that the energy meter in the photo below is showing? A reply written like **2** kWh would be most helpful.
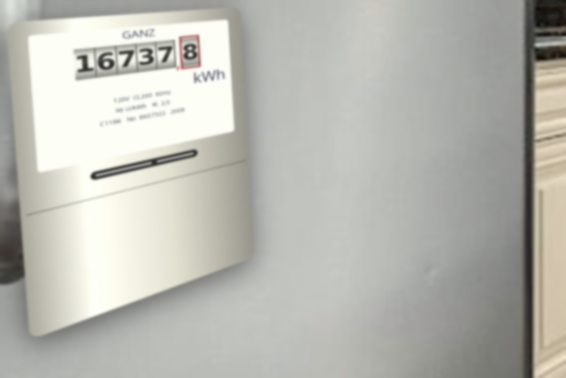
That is **16737.8** kWh
